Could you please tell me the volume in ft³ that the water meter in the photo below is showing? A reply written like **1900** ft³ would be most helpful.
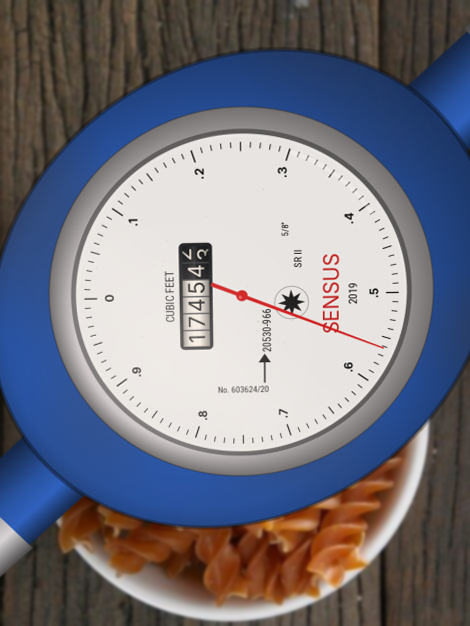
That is **174542.56** ft³
